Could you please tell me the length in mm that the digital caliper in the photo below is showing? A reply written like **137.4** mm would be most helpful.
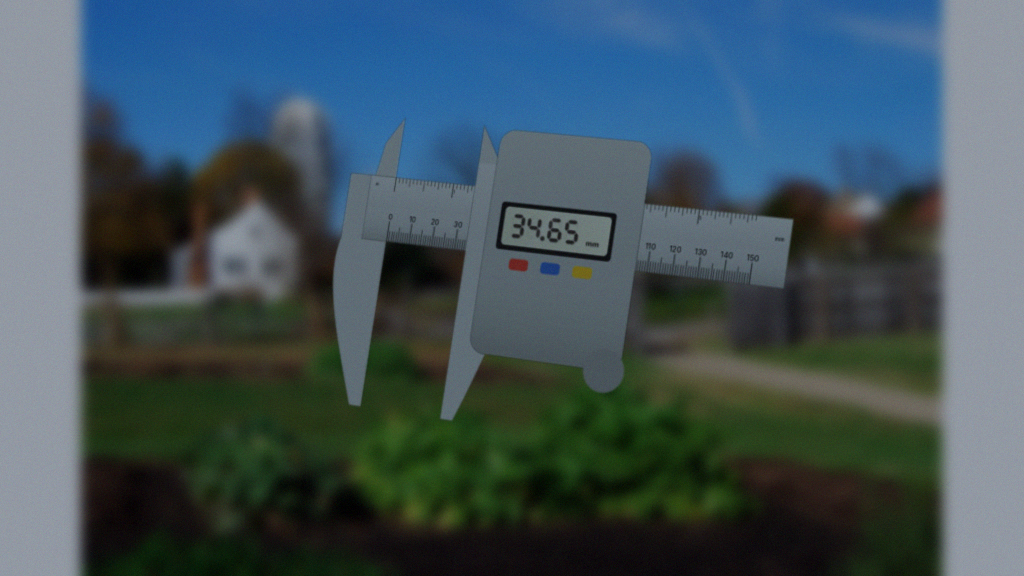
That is **34.65** mm
